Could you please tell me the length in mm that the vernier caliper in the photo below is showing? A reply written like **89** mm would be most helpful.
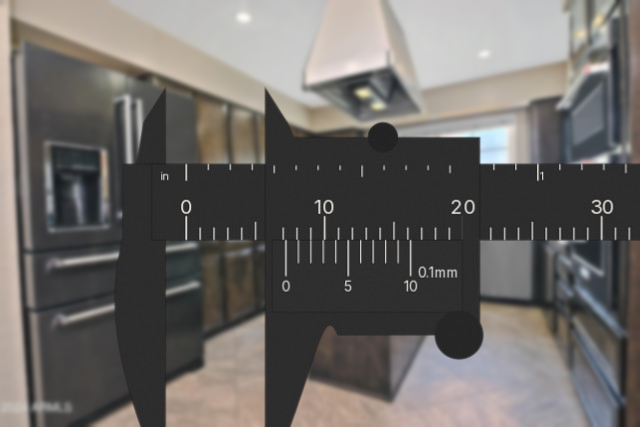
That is **7.2** mm
